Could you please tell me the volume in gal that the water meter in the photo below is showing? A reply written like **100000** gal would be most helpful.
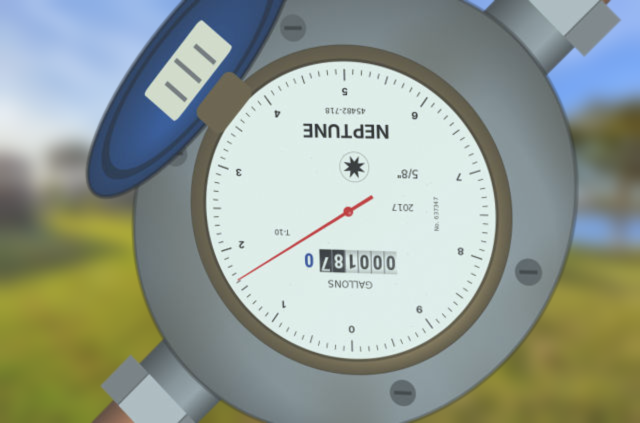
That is **1871.6** gal
